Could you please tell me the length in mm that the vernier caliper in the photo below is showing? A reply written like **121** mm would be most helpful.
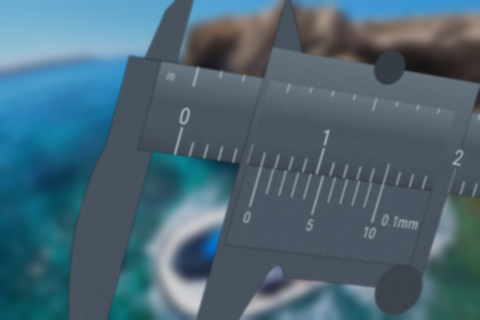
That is **6.0** mm
